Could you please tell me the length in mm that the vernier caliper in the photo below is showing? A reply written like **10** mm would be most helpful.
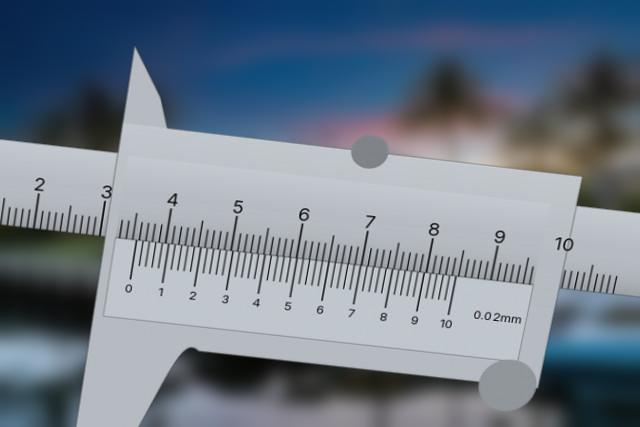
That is **35.6** mm
